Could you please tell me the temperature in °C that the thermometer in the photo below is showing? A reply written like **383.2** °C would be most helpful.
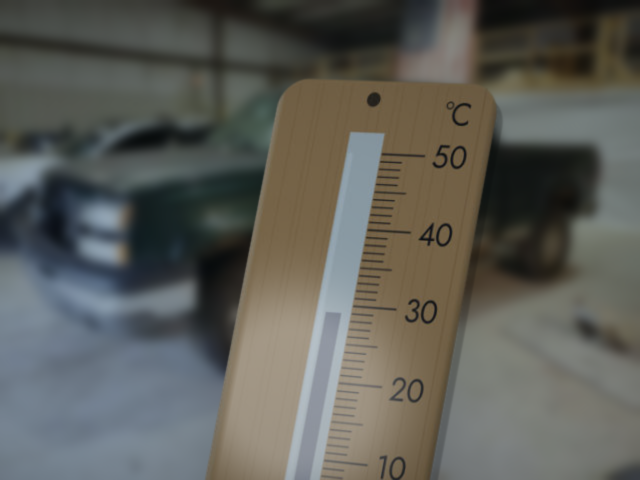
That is **29** °C
